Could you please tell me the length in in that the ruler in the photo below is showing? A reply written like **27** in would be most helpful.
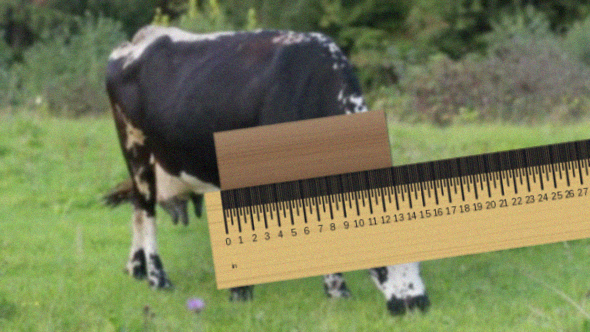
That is **13** in
